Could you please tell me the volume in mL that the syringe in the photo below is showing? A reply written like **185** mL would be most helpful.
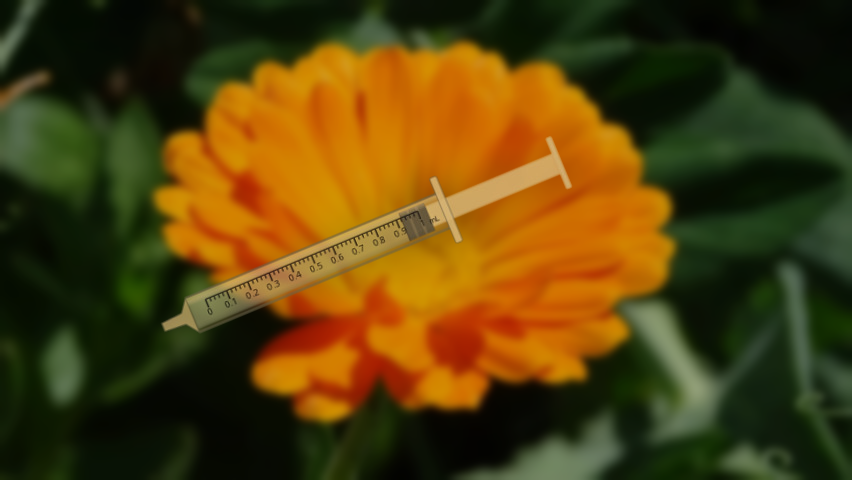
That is **0.92** mL
